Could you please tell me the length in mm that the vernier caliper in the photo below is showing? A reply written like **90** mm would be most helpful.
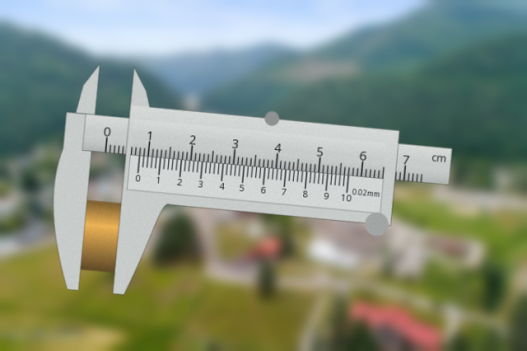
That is **8.0** mm
